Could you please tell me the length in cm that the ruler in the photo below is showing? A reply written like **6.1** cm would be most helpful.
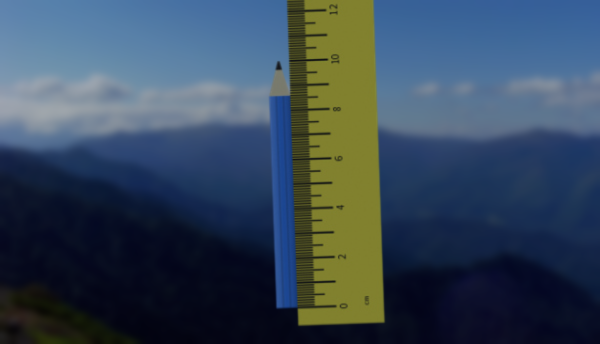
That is **10** cm
